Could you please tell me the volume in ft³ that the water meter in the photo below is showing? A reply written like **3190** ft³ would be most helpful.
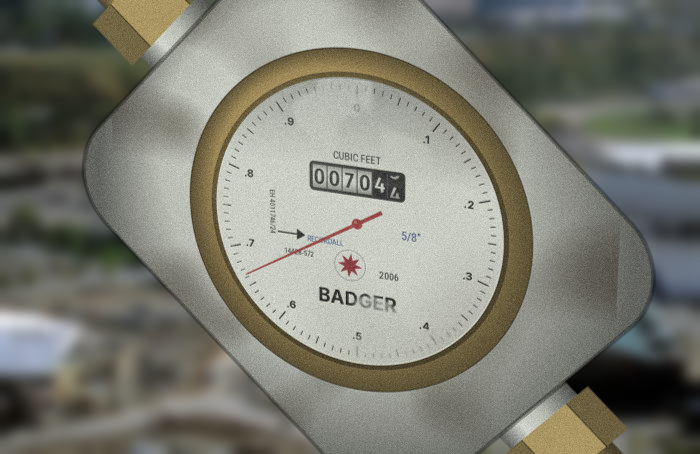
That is **7043.66** ft³
